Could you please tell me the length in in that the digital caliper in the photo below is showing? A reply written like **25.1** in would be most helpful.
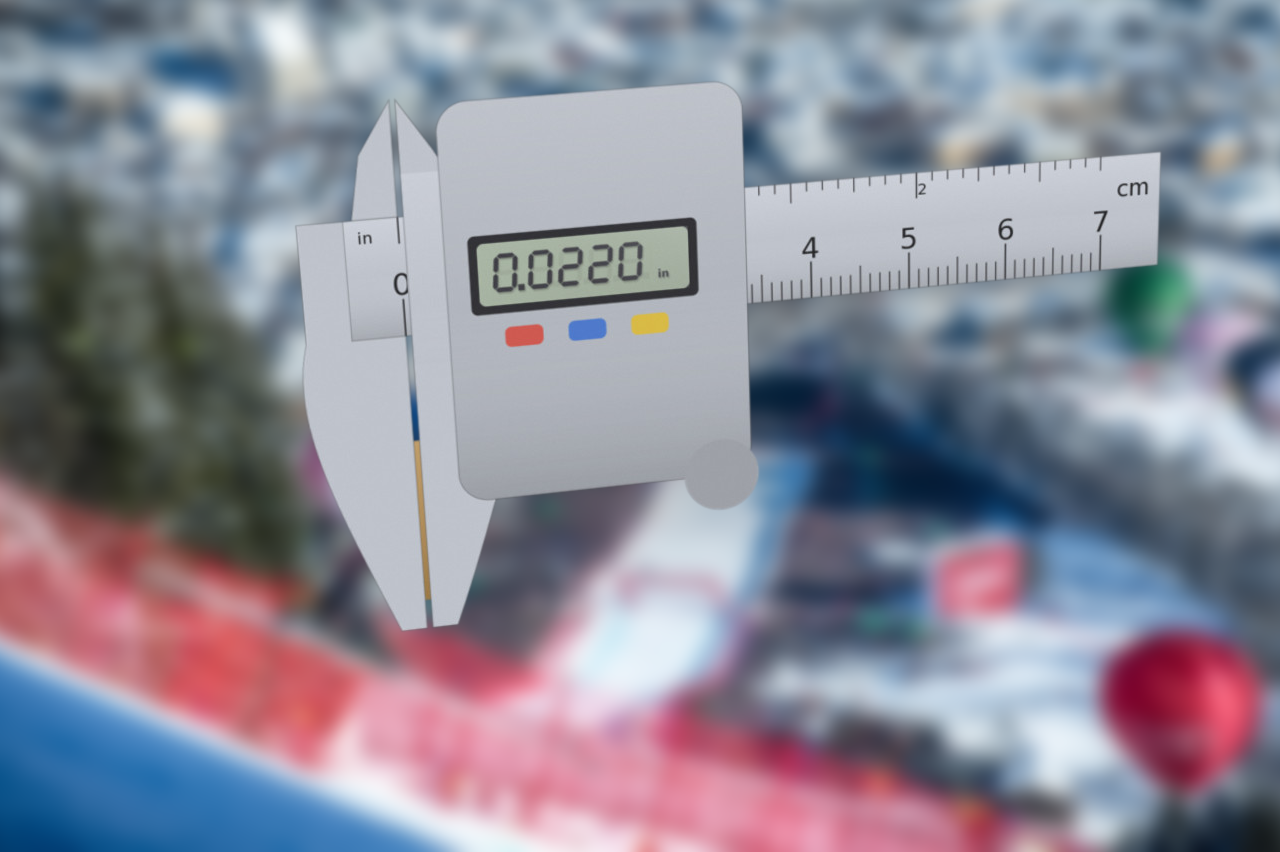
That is **0.0220** in
